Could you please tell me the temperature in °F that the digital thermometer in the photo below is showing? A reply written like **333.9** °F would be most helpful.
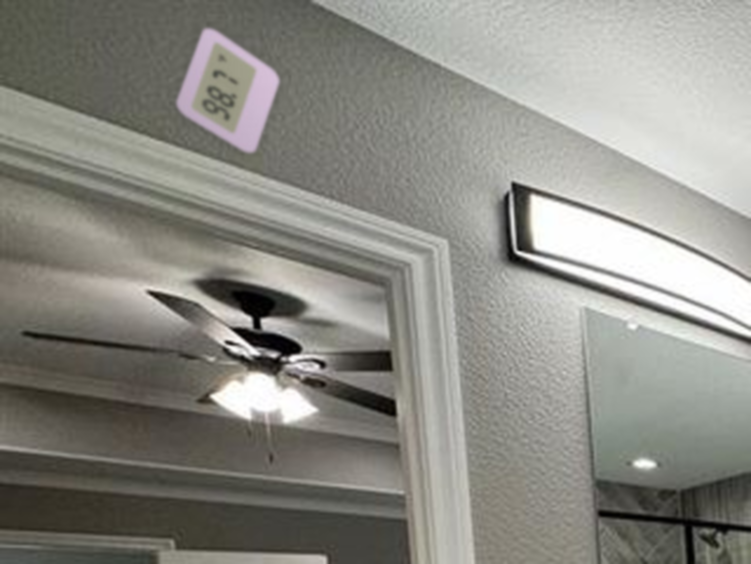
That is **98.7** °F
